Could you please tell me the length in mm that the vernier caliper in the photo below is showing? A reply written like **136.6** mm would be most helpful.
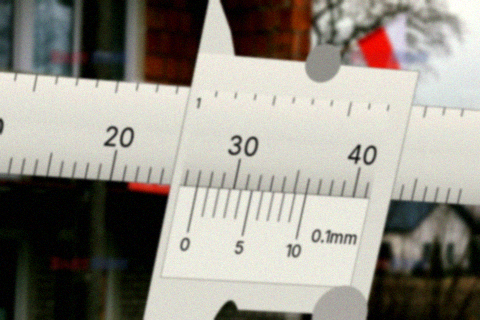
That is **27.0** mm
